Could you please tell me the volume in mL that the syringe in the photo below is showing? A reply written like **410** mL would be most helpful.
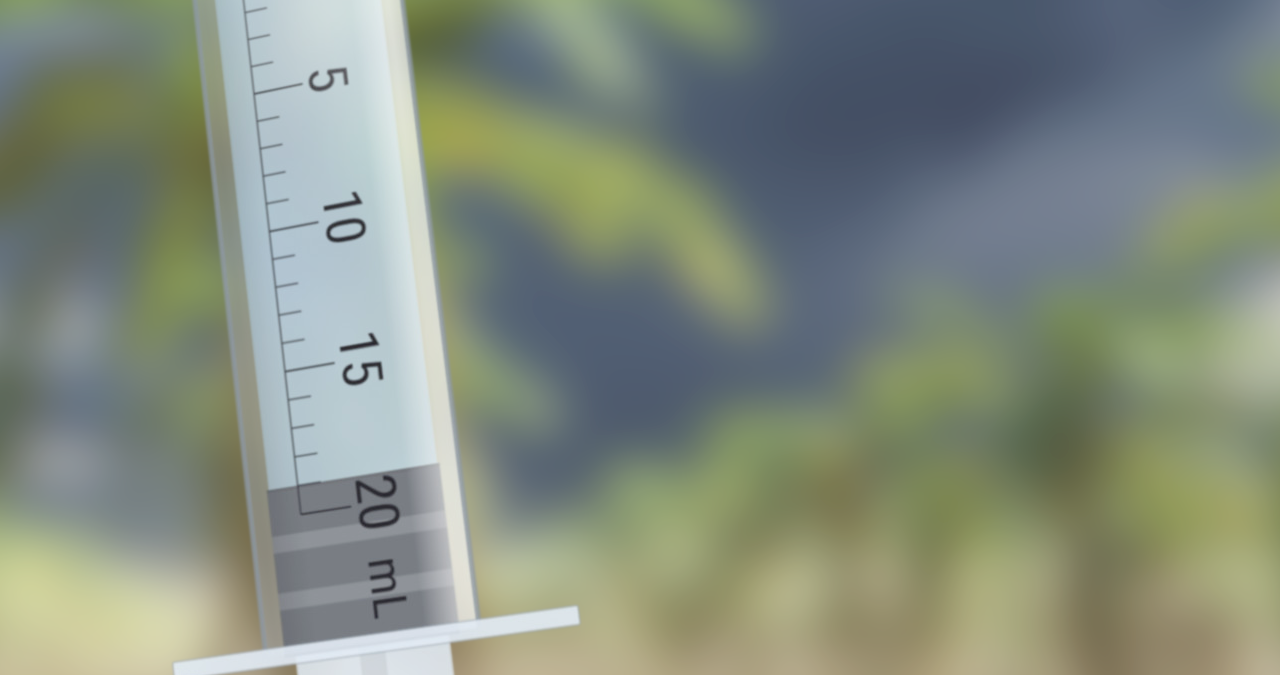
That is **19** mL
